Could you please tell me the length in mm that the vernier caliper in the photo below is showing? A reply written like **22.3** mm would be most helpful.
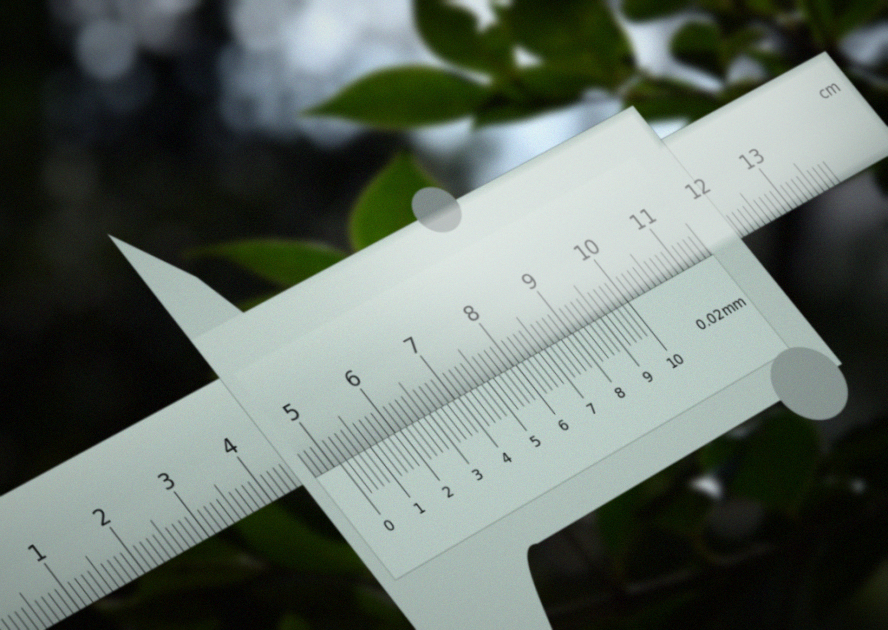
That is **51.0** mm
